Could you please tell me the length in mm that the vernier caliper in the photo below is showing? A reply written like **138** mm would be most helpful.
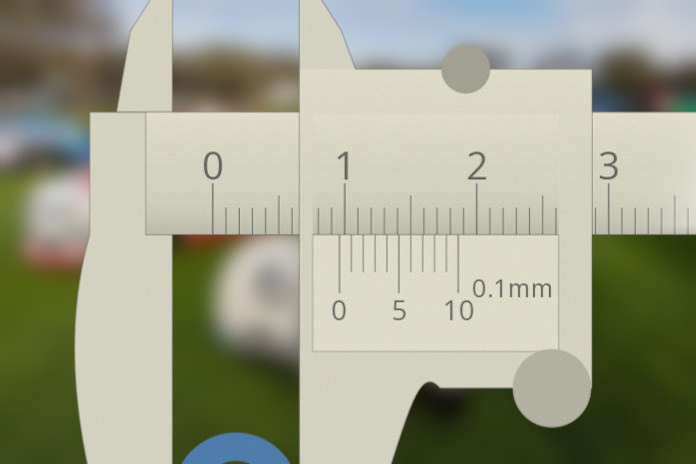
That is **9.6** mm
